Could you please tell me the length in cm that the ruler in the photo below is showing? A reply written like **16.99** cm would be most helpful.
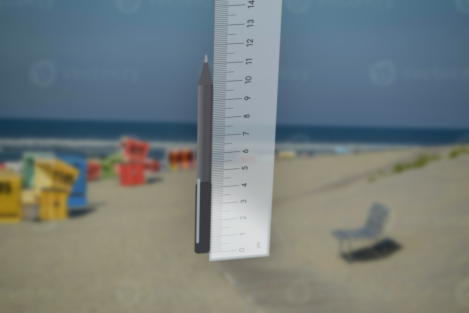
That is **11.5** cm
